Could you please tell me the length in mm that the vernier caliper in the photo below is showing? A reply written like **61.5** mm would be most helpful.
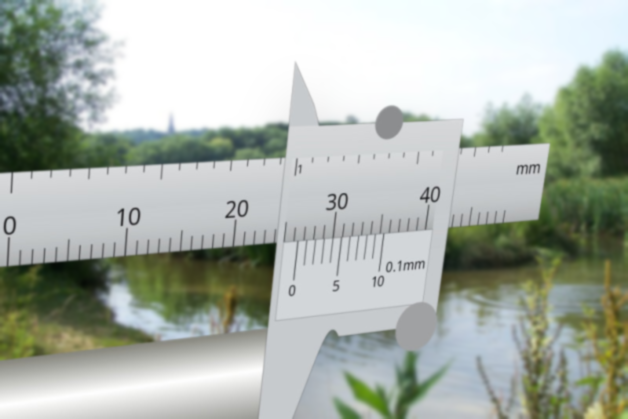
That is **26.4** mm
